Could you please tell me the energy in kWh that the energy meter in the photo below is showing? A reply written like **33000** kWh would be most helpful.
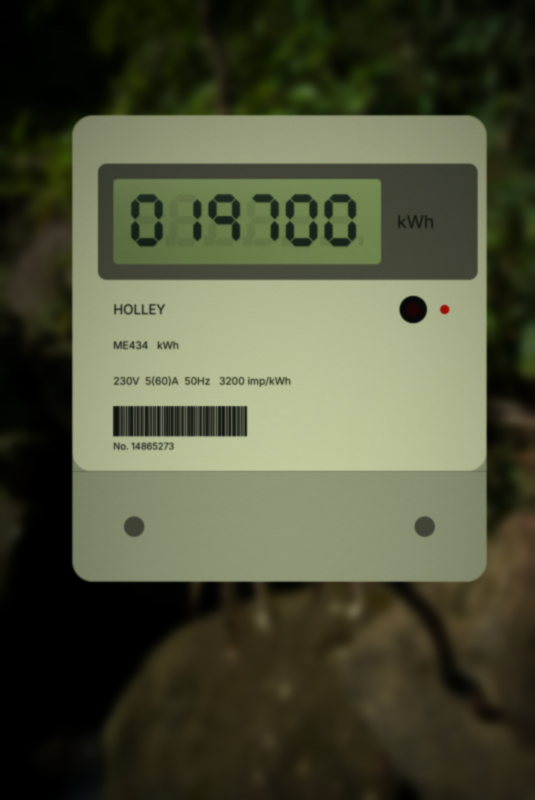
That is **19700** kWh
